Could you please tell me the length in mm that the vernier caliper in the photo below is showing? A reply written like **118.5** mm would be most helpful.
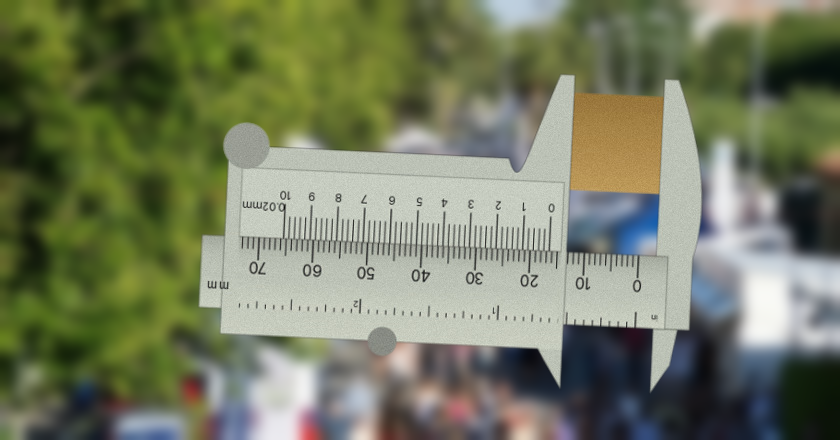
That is **16.5** mm
